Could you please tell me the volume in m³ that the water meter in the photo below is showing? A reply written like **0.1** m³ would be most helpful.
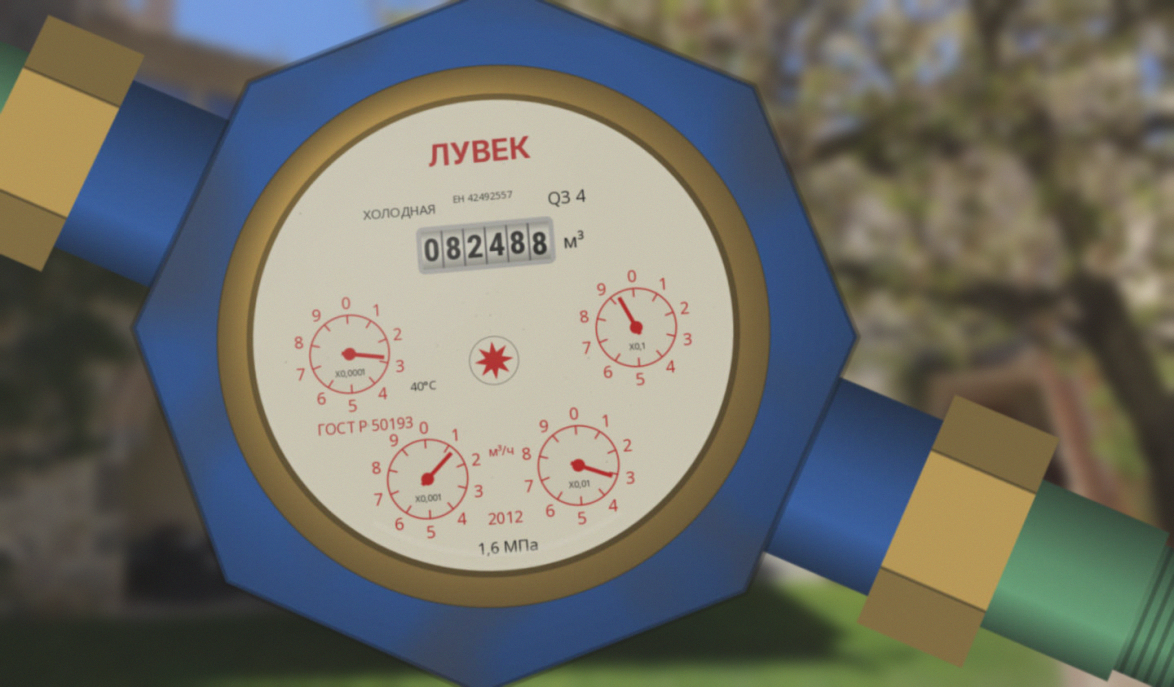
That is **82487.9312** m³
